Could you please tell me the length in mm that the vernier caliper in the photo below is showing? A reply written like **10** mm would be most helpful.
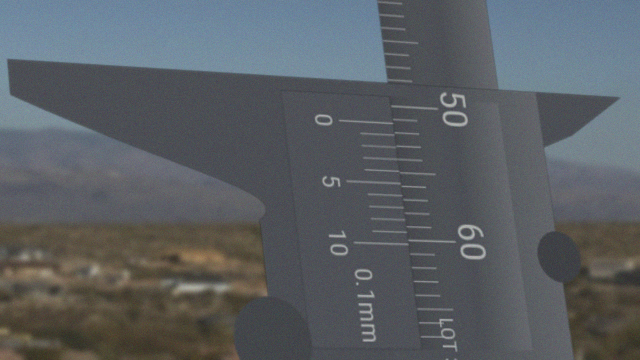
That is **51.3** mm
